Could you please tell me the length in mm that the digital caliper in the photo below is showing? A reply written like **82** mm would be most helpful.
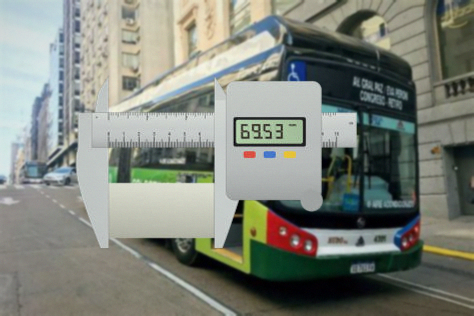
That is **69.53** mm
